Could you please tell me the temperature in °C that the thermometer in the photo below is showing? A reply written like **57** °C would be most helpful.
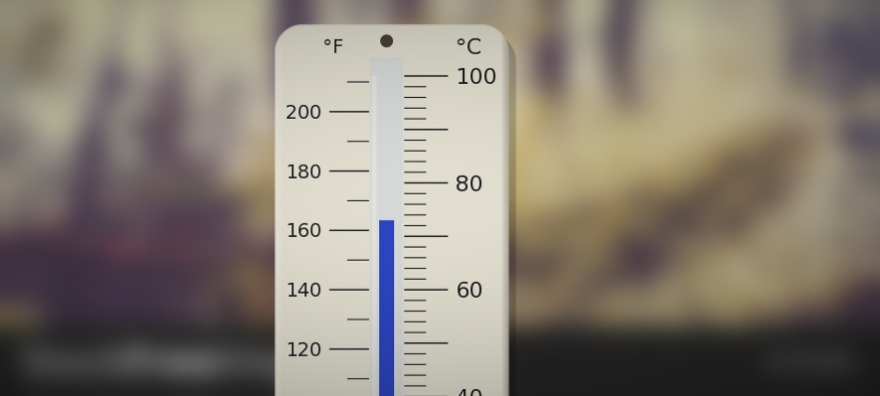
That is **73** °C
